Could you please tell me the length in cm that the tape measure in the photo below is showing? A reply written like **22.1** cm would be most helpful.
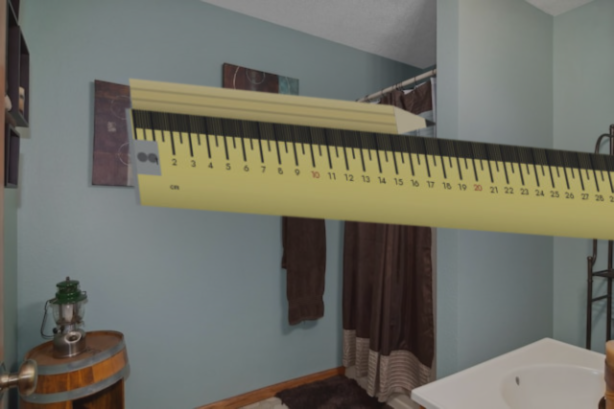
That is **18** cm
